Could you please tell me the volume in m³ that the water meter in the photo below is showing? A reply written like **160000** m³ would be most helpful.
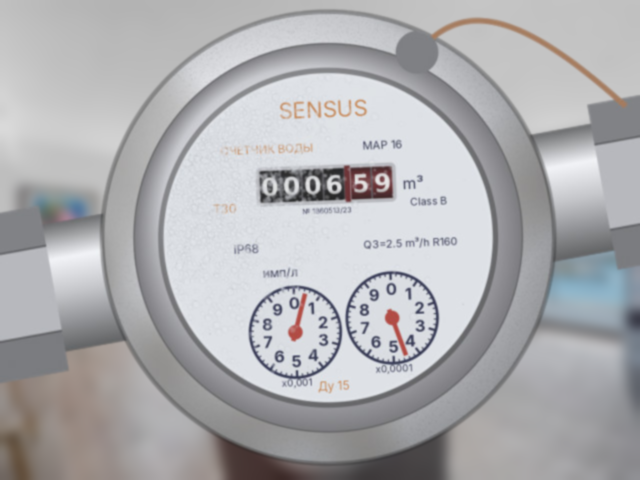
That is **6.5904** m³
